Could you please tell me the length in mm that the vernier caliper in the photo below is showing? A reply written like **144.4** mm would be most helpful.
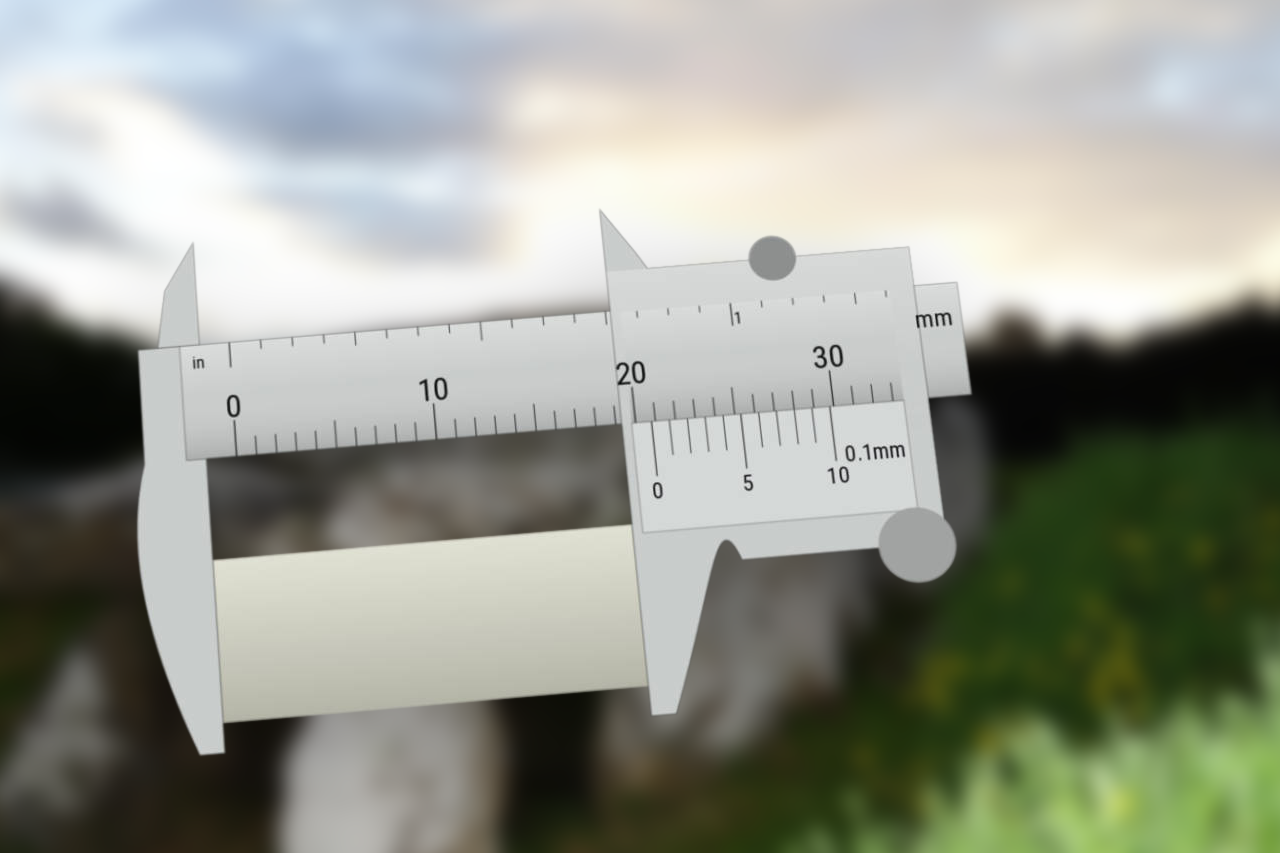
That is **20.8** mm
